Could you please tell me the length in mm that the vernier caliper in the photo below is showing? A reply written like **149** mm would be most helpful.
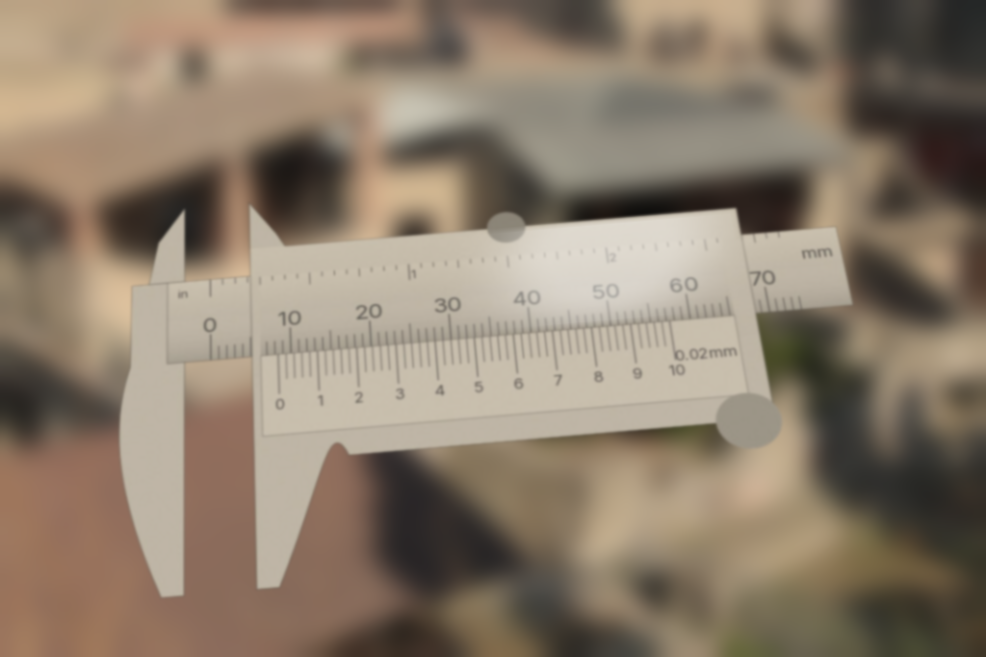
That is **8.4** mm
